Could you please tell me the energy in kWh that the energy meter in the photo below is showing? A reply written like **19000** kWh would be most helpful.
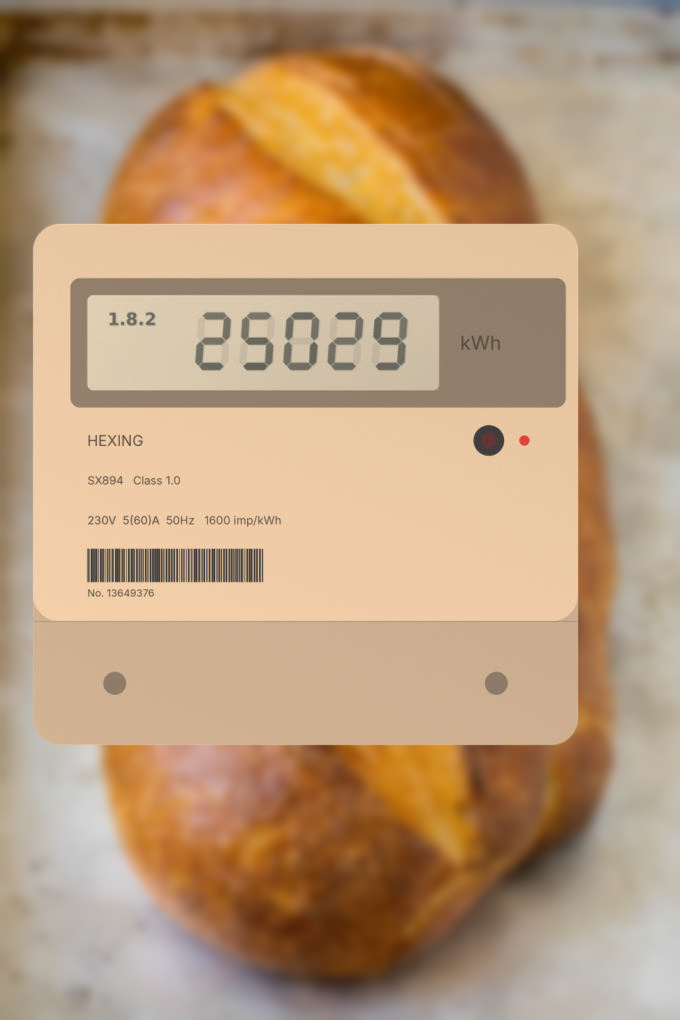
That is **25029** kWh
